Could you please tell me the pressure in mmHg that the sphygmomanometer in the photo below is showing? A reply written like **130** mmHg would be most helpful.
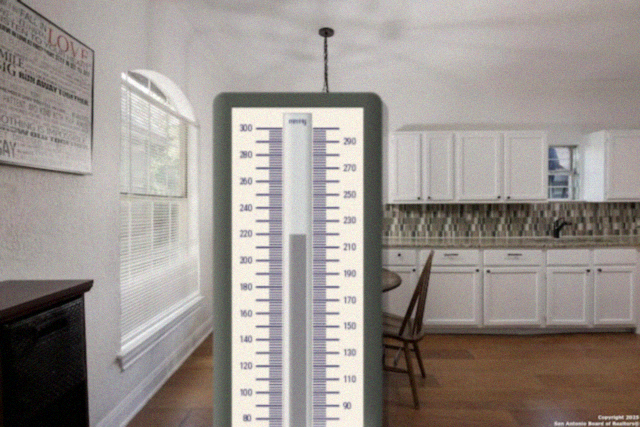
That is **220** mmHg
